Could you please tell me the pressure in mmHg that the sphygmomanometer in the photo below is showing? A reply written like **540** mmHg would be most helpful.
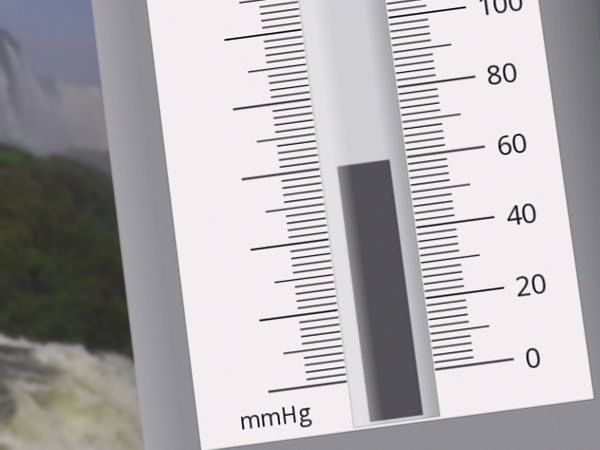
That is **60** mmHg
